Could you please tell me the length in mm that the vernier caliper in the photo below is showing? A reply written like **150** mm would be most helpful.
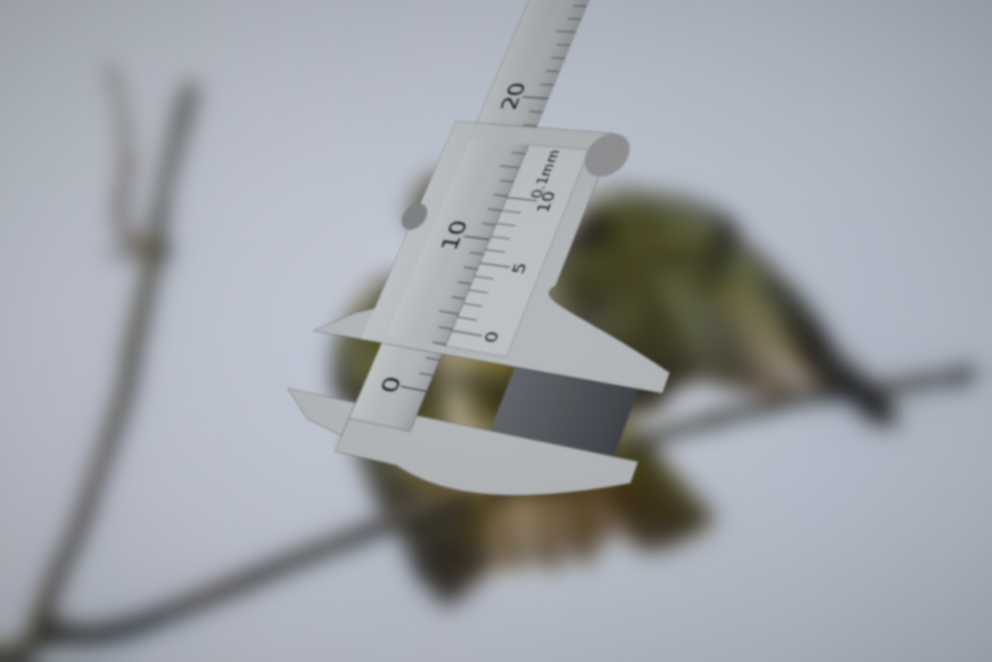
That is **3.9** mm
